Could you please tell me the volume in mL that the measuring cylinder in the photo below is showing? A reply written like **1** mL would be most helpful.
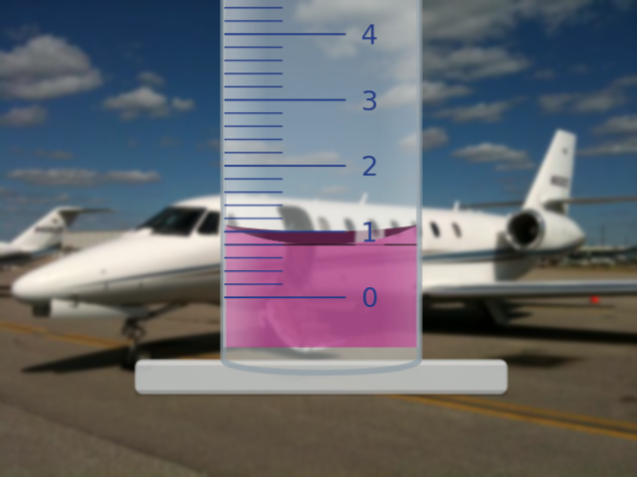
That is **0.8** mL
